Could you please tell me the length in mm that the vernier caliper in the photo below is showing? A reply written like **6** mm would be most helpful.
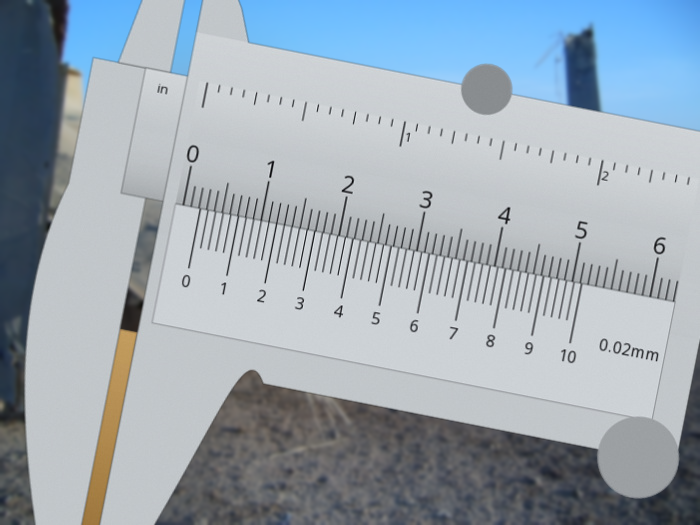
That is **2.2** mm
